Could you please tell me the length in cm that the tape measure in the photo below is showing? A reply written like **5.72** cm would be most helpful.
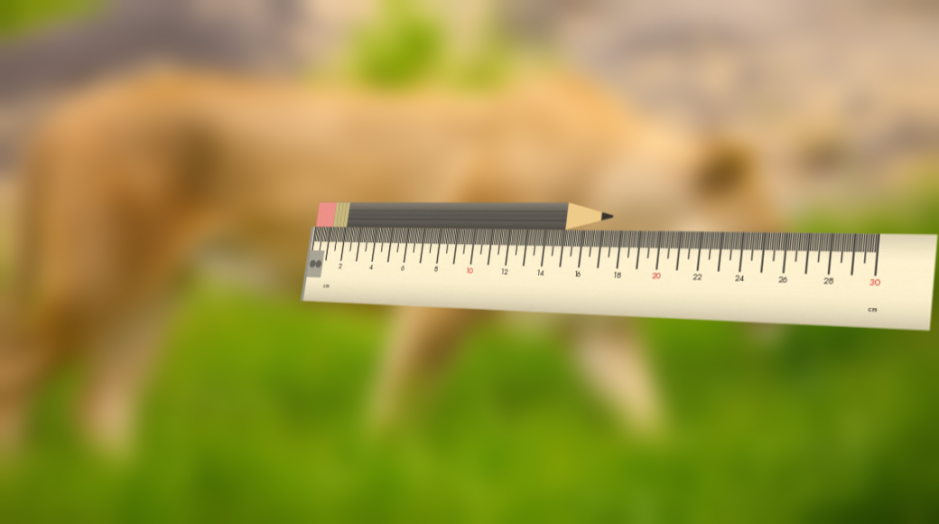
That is **17.5** cm
